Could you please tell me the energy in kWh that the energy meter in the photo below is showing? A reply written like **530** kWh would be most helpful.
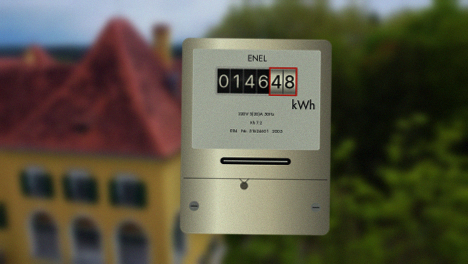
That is **146.48** kWh
